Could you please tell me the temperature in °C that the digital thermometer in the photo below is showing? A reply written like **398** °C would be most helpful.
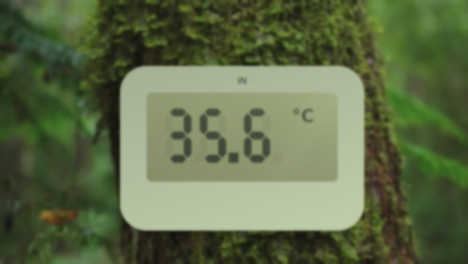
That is **35.6** °C
